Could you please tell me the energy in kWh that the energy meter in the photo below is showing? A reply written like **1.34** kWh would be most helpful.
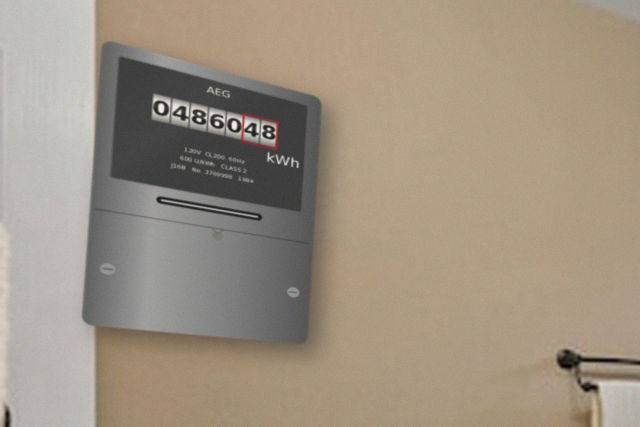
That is **4860.48** kWh
